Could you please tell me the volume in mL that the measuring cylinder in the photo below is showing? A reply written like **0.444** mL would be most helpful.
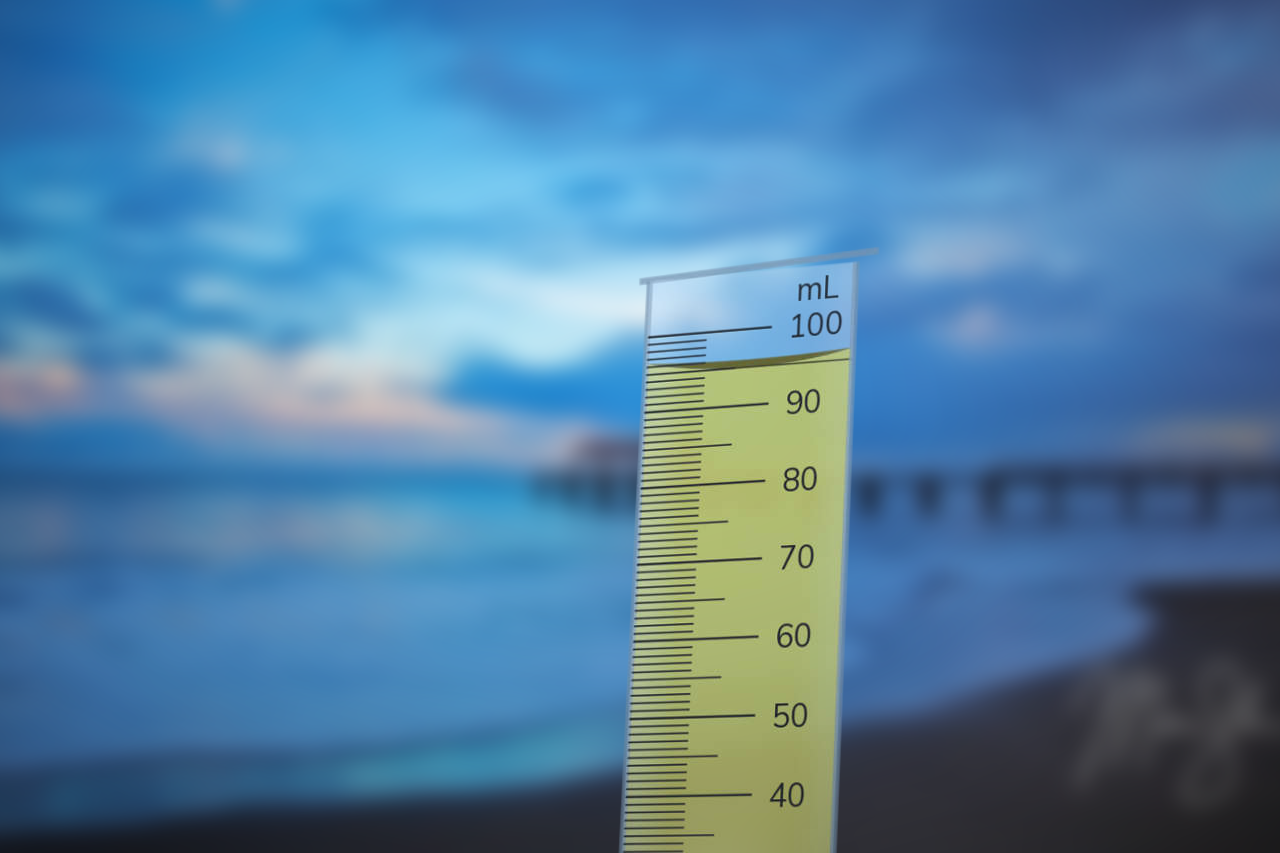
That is **95** mL
